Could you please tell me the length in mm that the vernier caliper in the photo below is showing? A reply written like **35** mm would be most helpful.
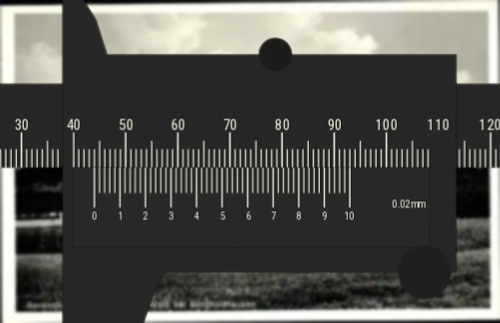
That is **44.0** mm
